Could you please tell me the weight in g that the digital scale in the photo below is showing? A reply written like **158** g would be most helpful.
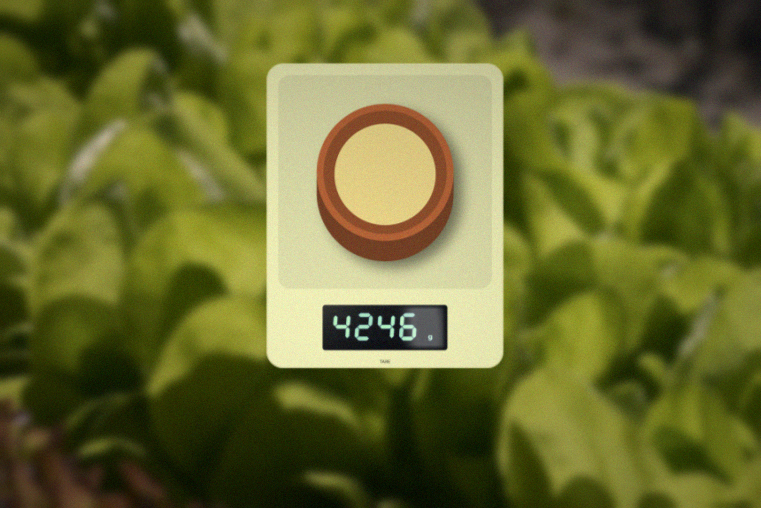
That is **4246** g
